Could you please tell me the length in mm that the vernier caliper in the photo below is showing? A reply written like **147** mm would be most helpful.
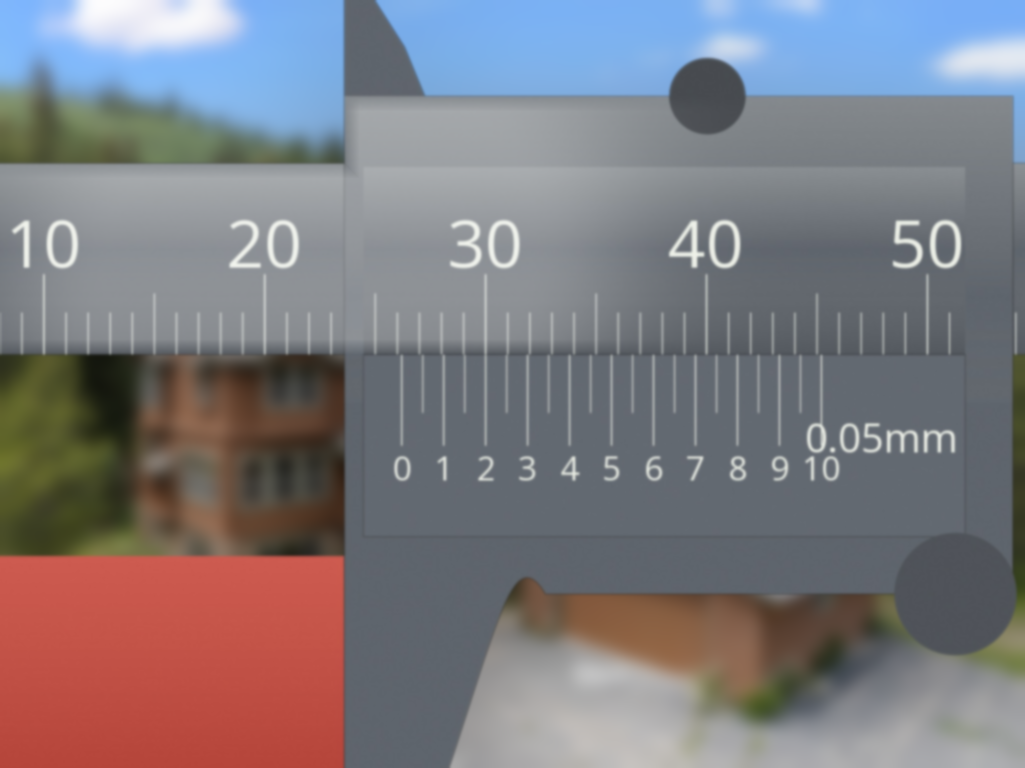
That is **26.2** mm
